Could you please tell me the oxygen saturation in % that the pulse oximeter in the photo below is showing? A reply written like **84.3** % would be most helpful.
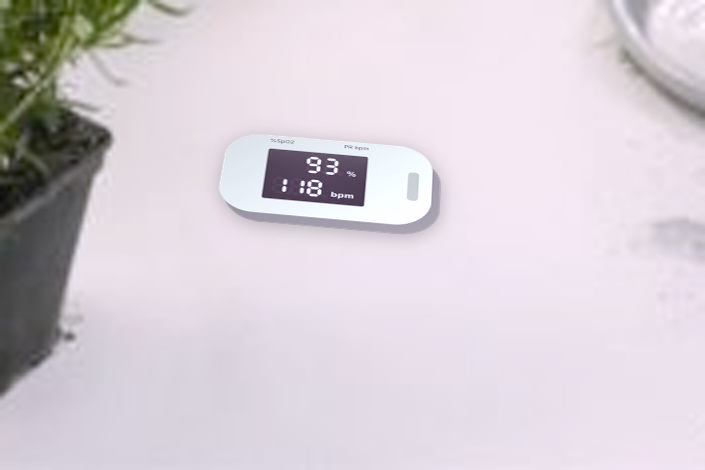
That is **93** %
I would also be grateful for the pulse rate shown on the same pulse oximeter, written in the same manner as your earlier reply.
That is **118** bpm
